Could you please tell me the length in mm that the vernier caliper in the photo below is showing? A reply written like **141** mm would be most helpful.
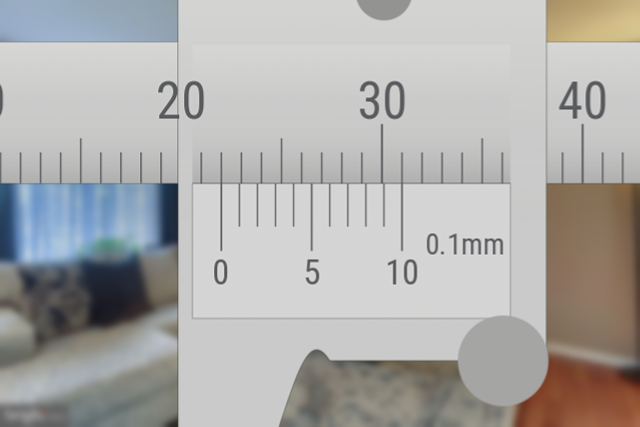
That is **22.0** mm
